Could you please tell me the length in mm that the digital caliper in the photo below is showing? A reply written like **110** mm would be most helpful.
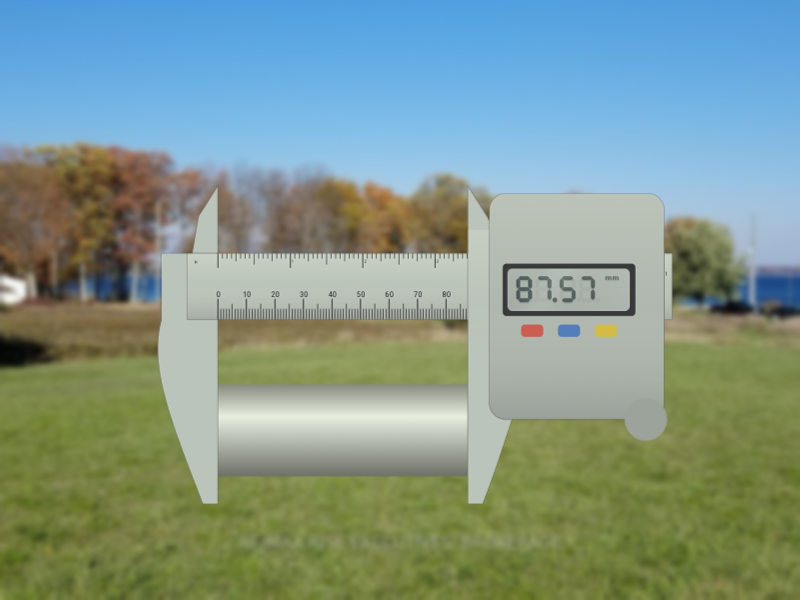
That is **87.57** mm
